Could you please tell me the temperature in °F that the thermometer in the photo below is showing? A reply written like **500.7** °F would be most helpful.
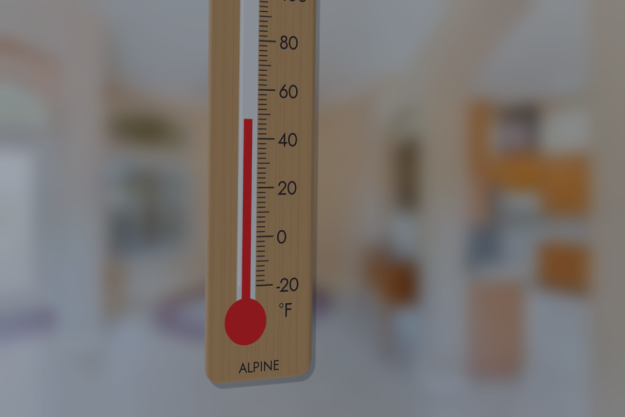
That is **48** °F
